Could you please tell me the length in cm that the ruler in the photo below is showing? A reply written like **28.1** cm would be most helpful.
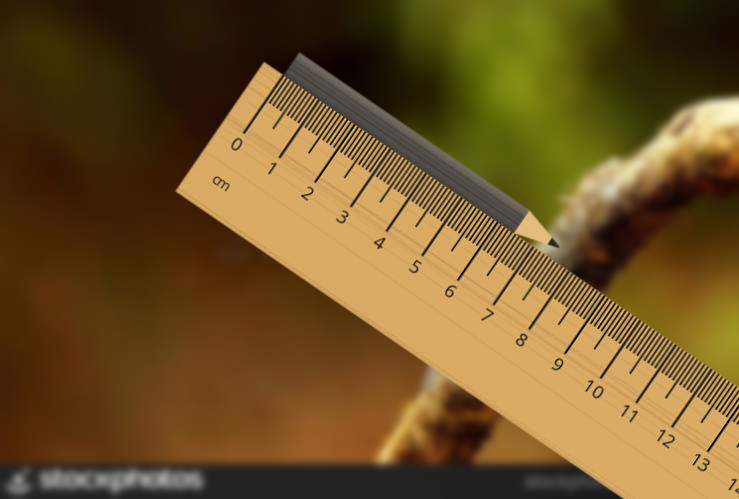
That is **7.5** cm
